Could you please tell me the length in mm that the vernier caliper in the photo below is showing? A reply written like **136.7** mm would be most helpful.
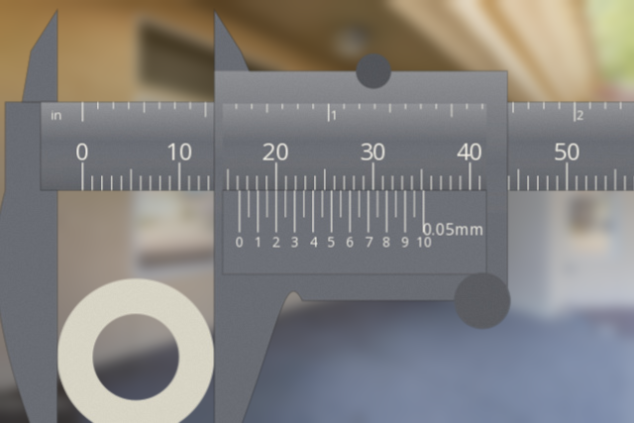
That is **16.2** mm
